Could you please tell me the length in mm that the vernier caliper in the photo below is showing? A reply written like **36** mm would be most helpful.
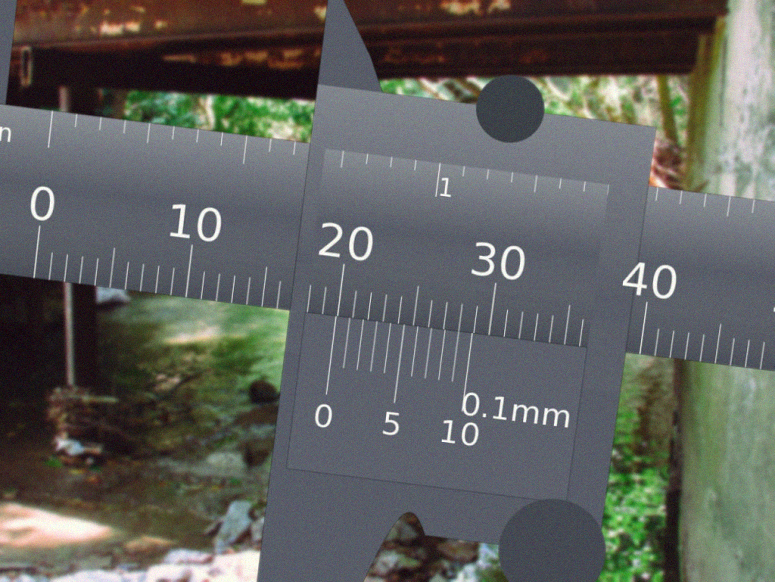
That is **19.9** mm
